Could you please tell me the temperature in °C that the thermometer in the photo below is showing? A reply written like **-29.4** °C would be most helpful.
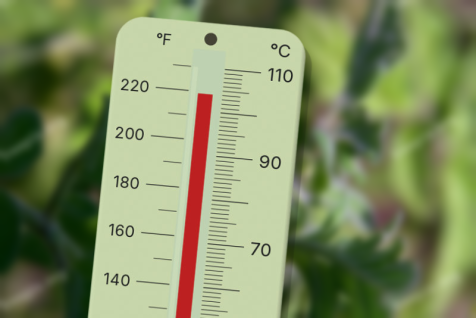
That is **104** °C
